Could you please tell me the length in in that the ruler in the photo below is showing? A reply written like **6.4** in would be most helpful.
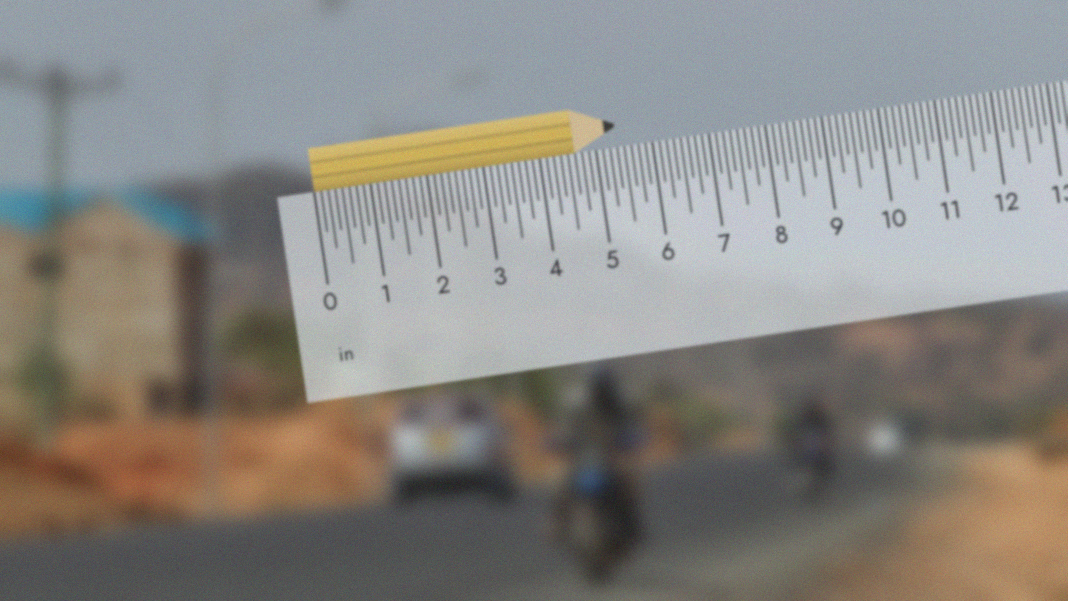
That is **5.375** in
